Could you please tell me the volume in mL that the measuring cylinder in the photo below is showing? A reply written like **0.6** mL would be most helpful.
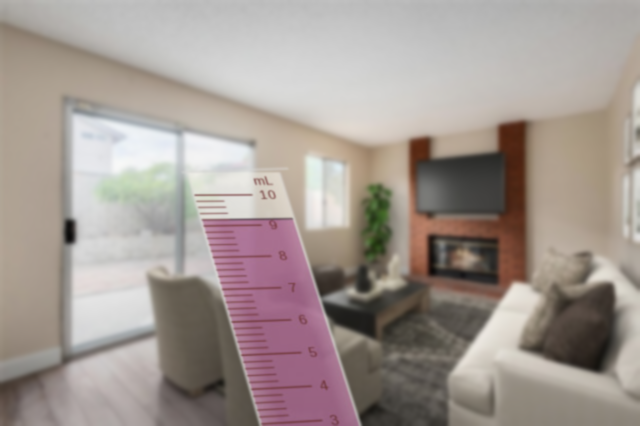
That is **9.2** mL
